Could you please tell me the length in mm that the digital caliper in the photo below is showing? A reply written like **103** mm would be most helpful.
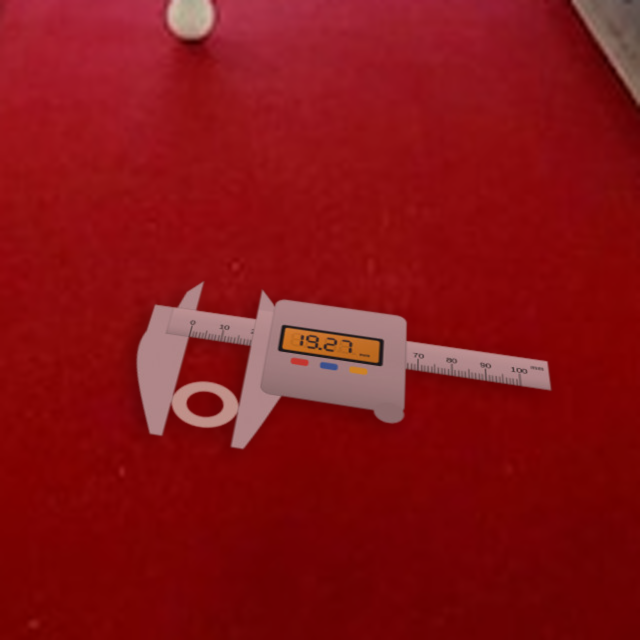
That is **19.27** mm
